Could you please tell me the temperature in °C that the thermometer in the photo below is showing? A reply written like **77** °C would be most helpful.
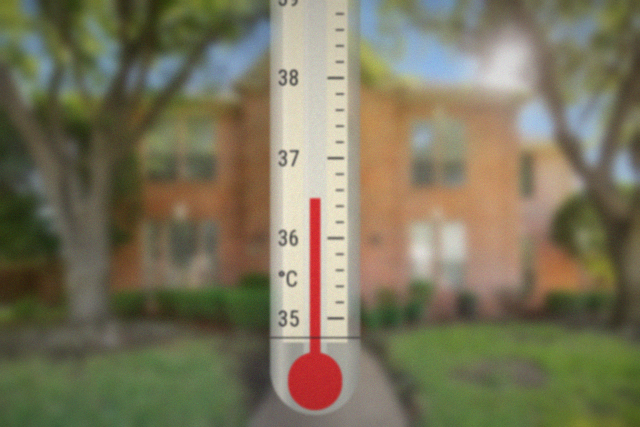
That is **36.5** °C
